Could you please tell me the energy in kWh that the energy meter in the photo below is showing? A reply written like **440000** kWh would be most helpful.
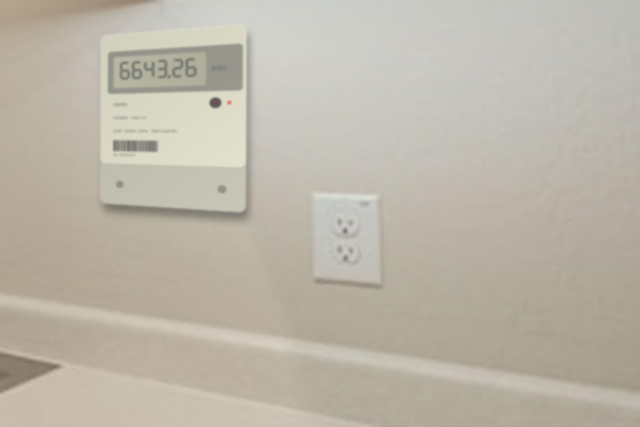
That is **6643.26** kWh
